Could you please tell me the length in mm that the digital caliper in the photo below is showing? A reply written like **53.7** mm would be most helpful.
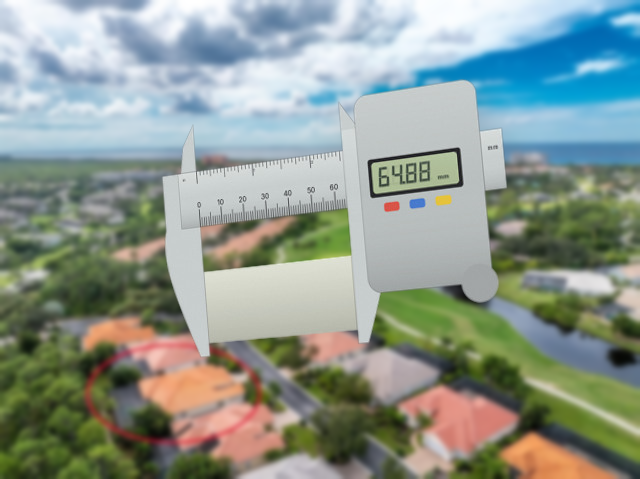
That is **64.88** mm
